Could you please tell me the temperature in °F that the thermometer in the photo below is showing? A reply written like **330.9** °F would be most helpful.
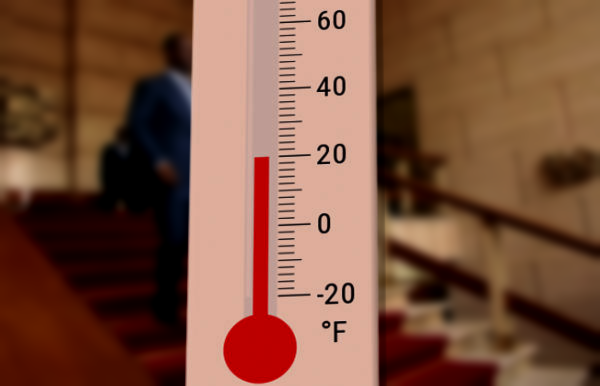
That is **20** °F
